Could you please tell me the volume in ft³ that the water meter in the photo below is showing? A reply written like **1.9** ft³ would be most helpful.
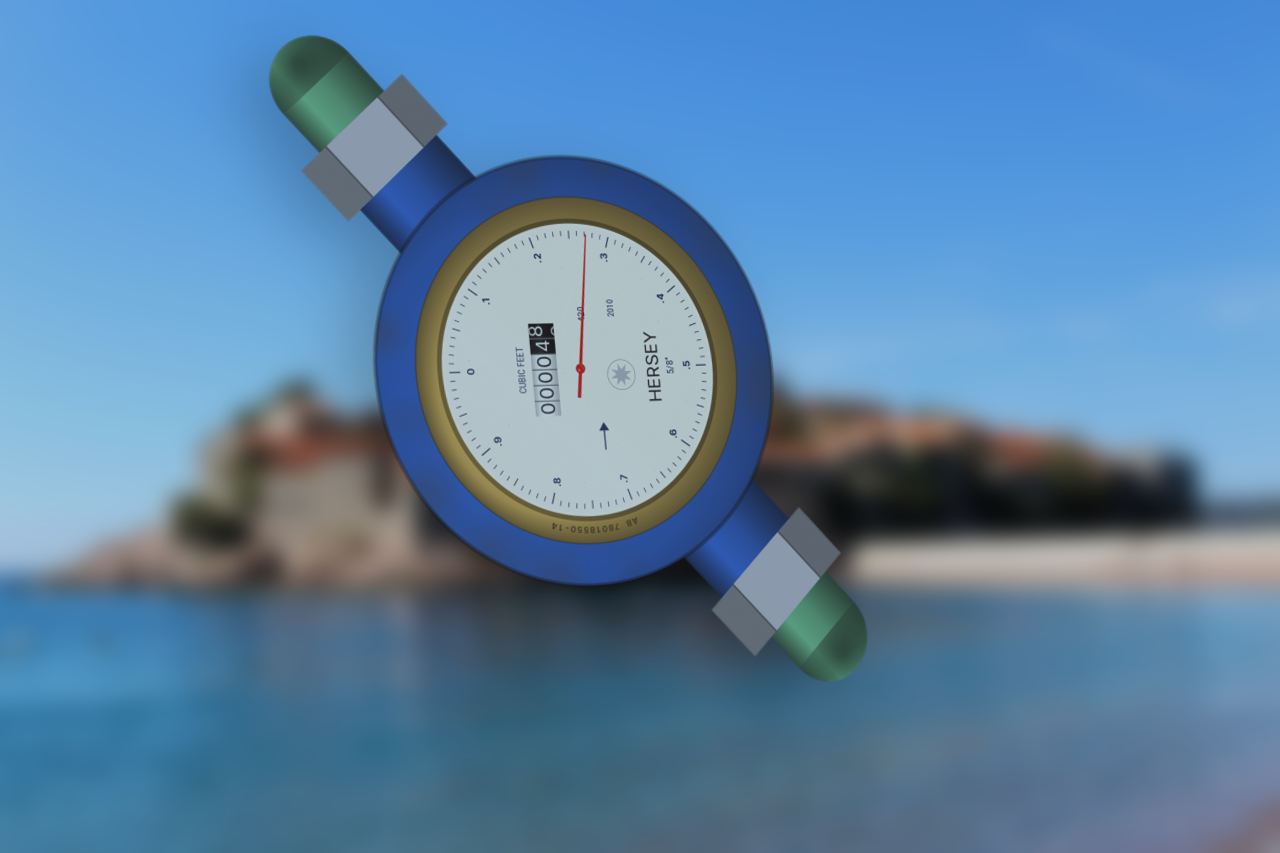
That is **48.27** ft³
